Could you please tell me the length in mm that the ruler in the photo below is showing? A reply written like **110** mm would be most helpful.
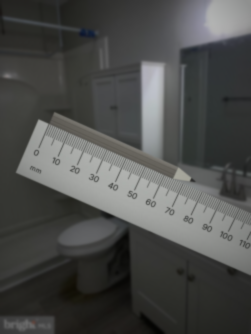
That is **75** mm
